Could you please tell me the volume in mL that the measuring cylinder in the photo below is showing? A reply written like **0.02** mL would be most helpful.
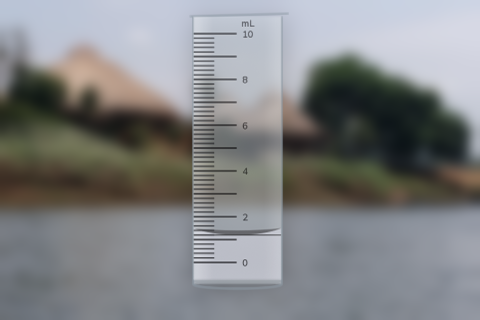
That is **1.2** mL
